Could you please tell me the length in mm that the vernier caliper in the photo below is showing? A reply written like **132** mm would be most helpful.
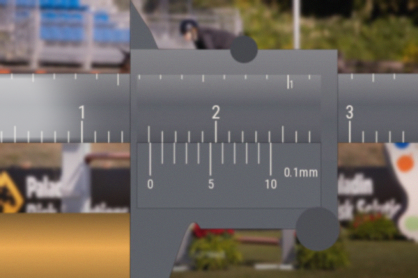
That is **15.1** mm
